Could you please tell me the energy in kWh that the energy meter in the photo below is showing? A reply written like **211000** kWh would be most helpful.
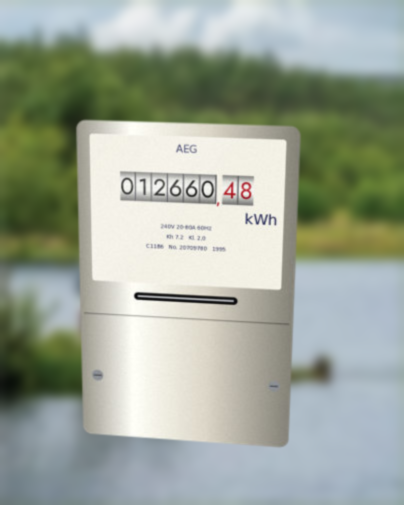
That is **12660.48** kWh
